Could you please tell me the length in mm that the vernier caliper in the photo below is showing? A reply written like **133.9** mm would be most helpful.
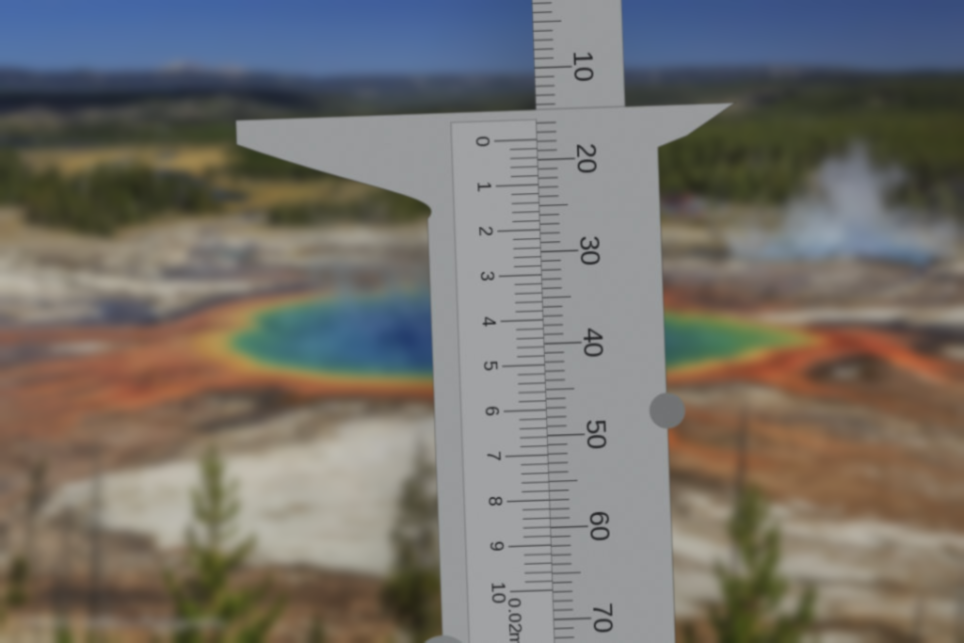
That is **17.8** mm
